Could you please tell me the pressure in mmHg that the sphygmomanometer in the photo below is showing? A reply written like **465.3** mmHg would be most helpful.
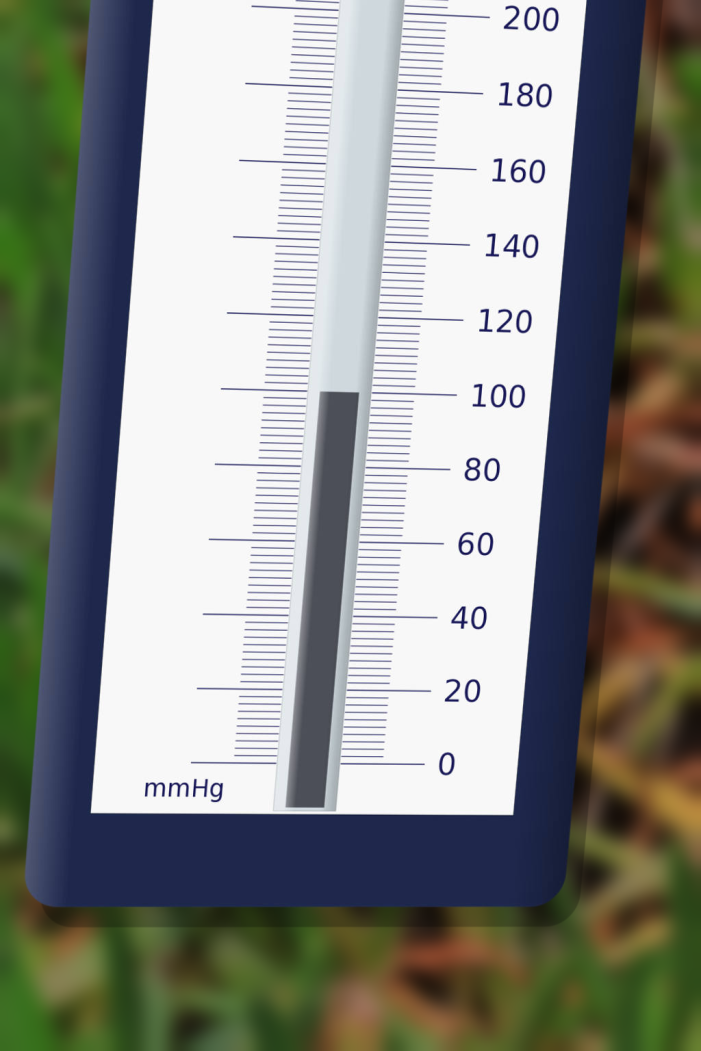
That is **100** mmHg
